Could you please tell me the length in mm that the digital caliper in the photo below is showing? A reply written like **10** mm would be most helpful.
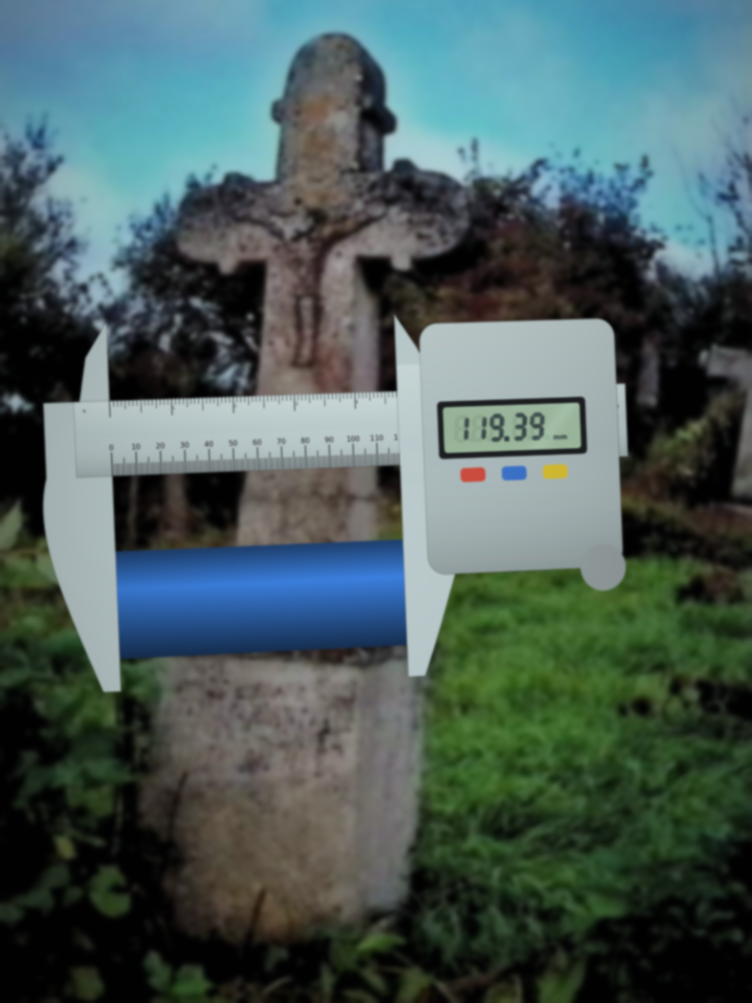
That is **119.39** mm
